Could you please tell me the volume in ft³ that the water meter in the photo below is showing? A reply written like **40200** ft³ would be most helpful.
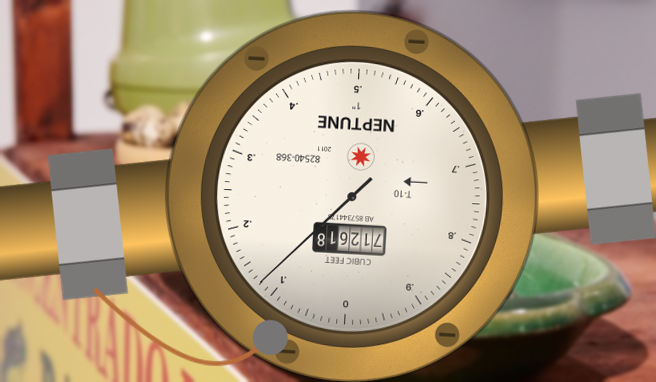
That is **712618.12** ft³
